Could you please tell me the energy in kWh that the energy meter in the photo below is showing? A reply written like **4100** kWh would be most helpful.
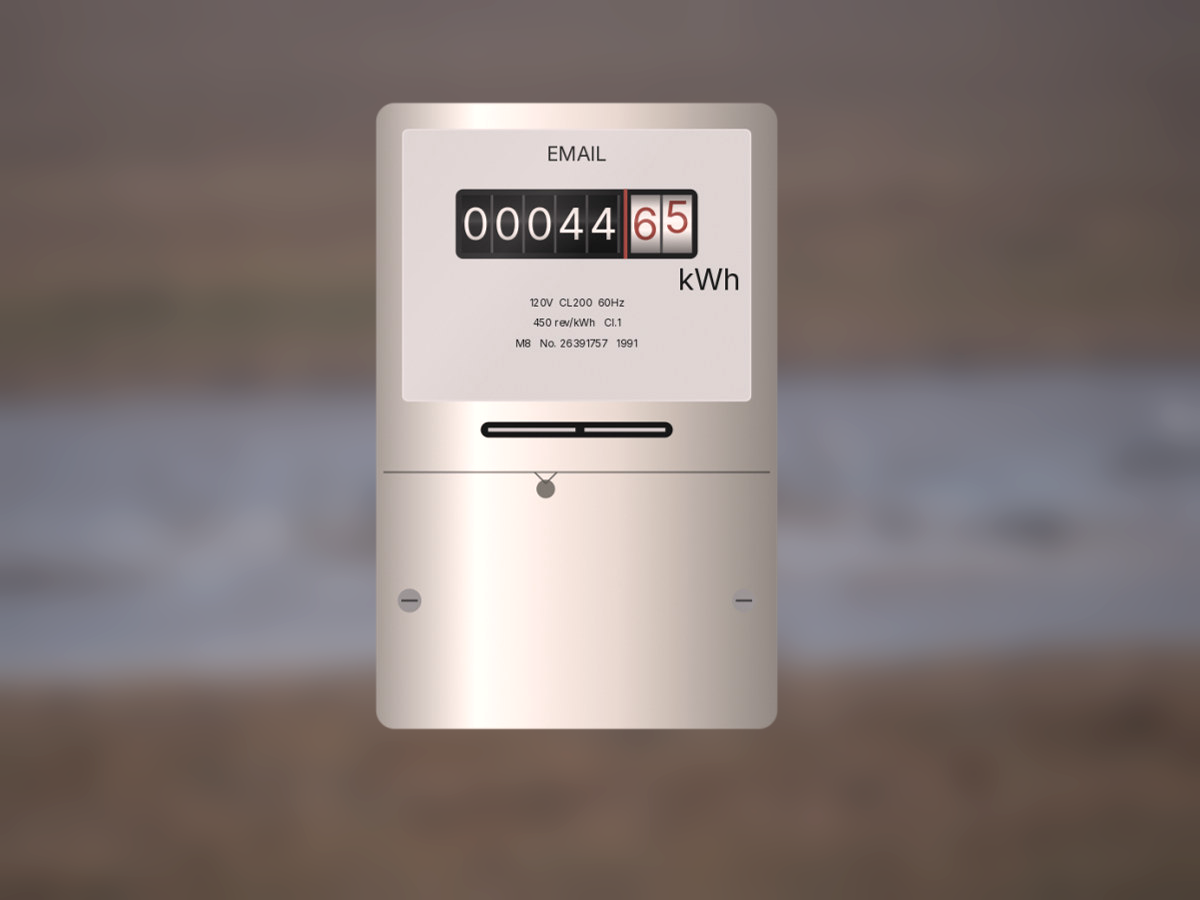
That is **44.65** kWh
